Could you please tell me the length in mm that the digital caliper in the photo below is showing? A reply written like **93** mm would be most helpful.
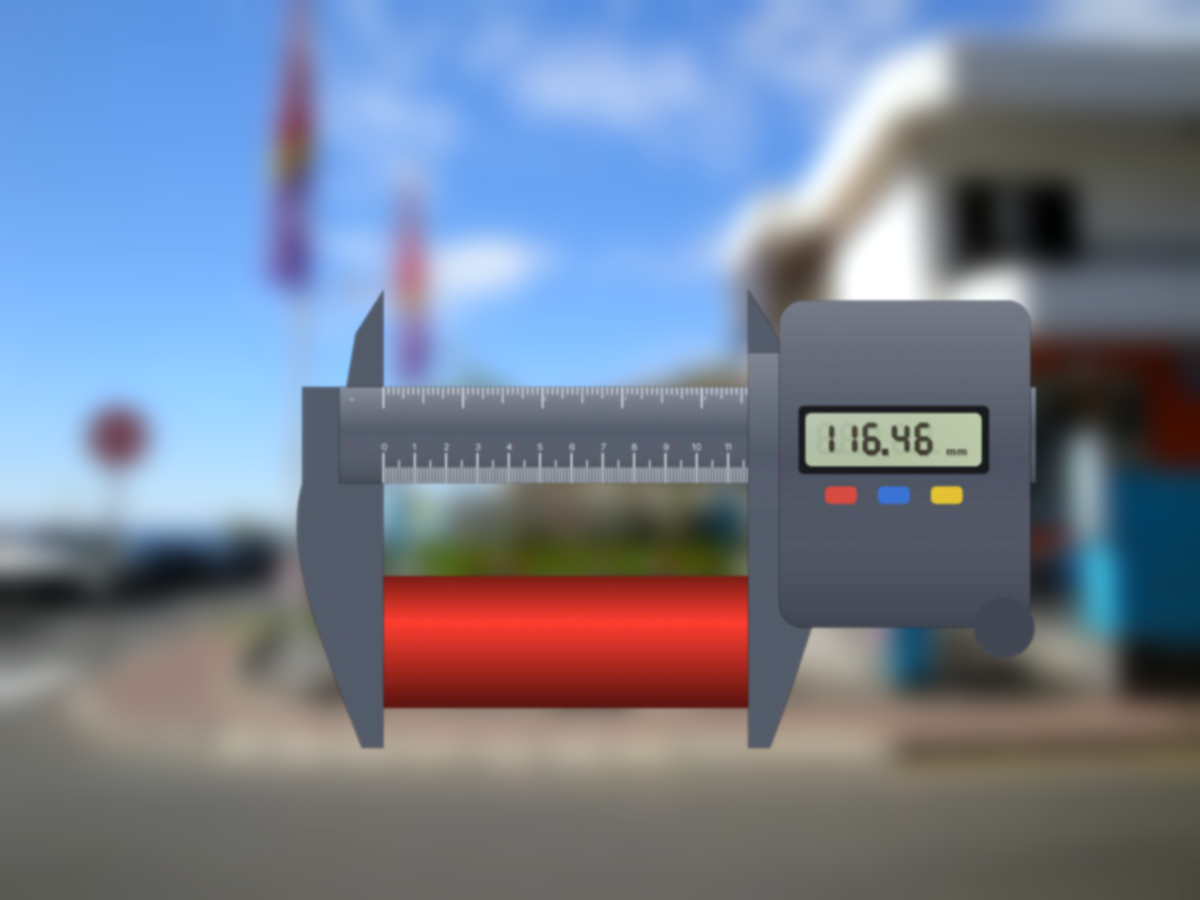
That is **116.46** mm
